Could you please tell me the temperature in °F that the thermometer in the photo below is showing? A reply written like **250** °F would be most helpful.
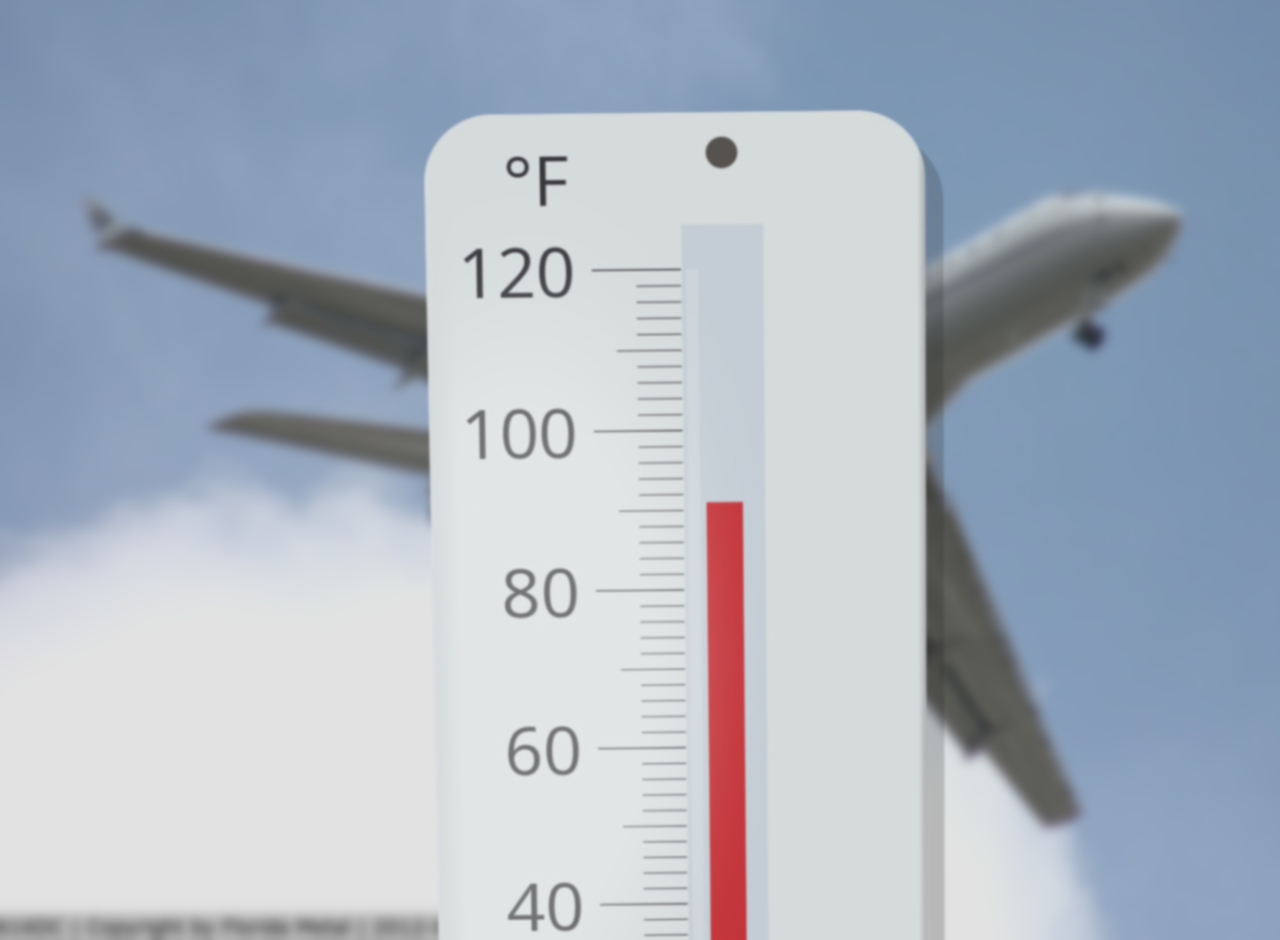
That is **91** °F
